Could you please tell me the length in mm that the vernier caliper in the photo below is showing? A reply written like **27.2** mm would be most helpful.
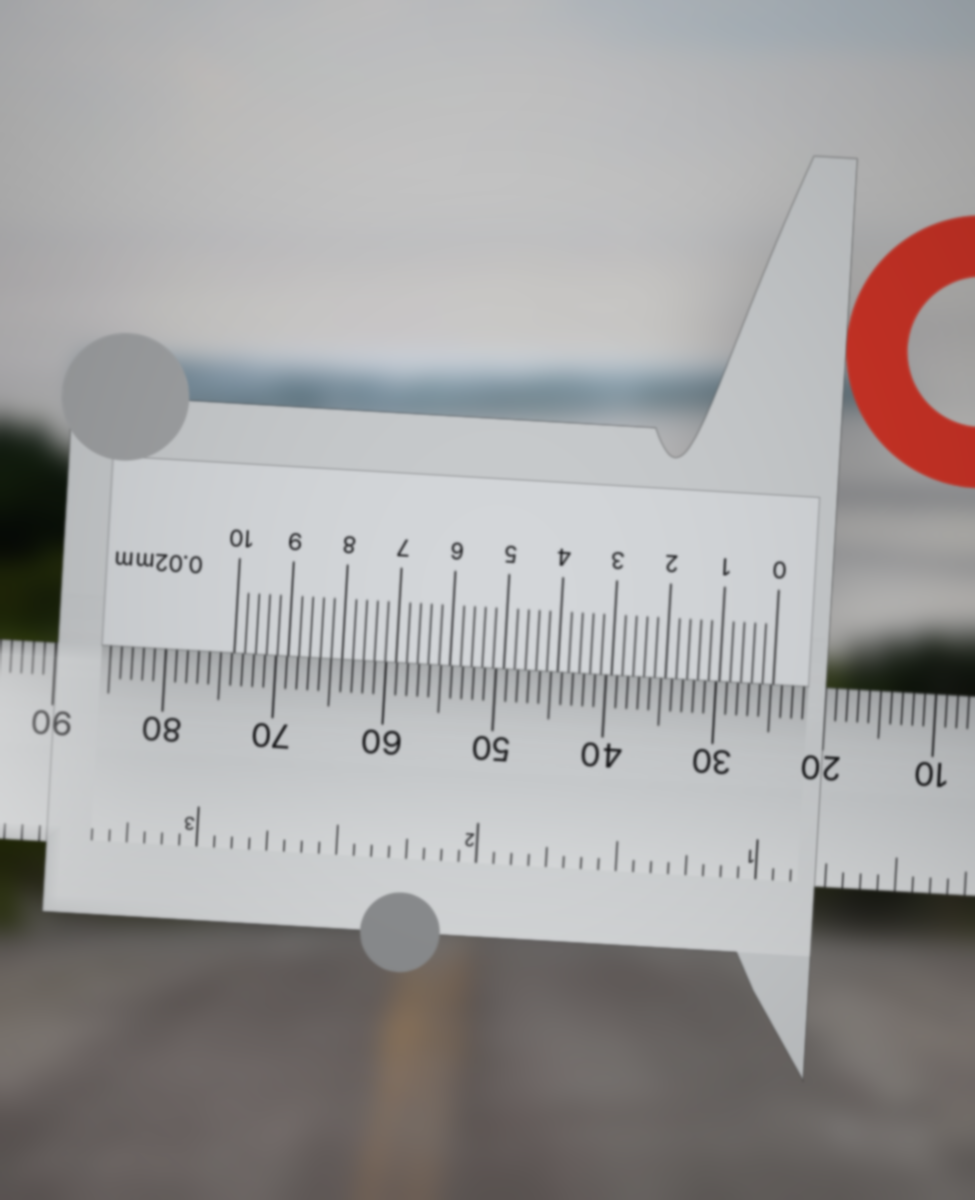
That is **24.8** mm
